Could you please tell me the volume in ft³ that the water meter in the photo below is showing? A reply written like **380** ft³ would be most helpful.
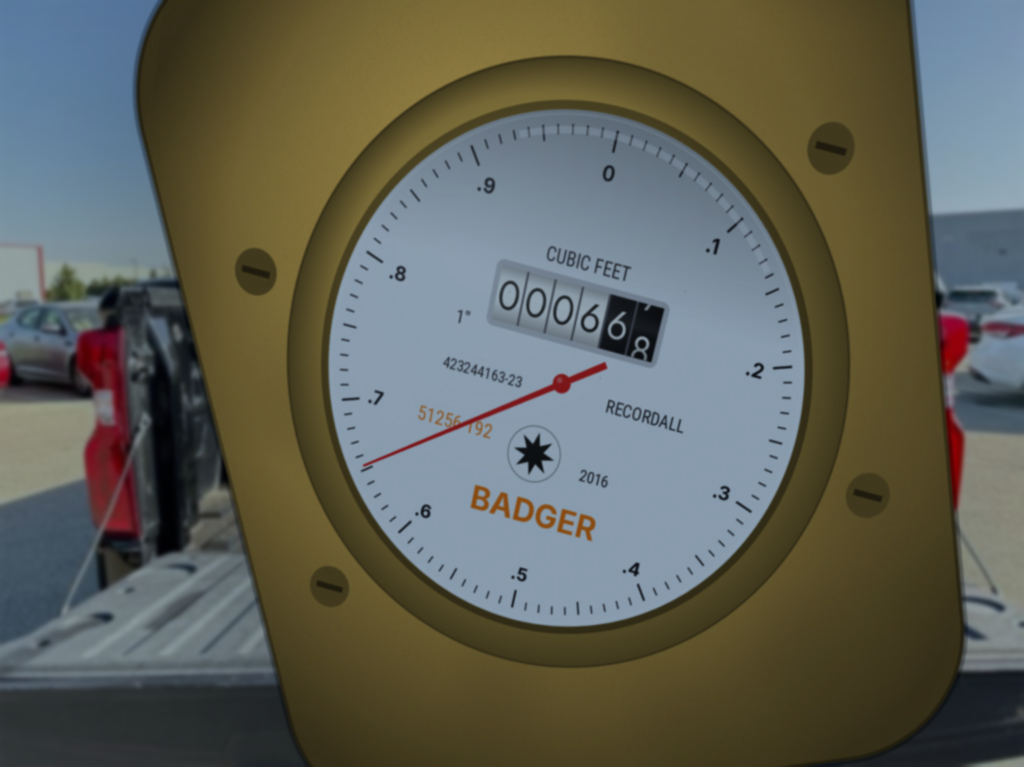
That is **667.65** ft³
